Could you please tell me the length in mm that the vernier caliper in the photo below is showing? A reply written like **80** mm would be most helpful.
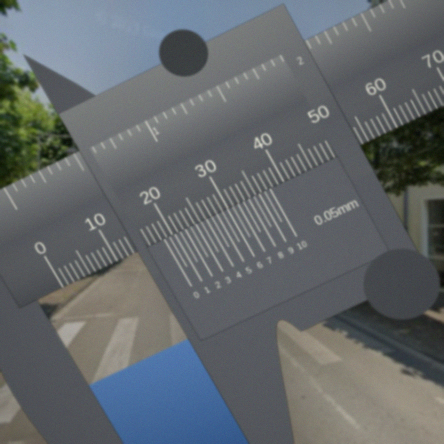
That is **18.5** mm
